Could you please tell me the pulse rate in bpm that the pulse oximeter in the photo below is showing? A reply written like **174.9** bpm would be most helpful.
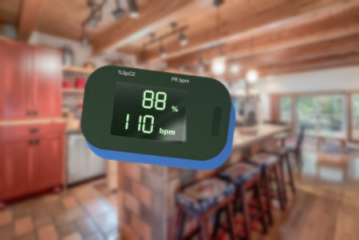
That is **110** bpm
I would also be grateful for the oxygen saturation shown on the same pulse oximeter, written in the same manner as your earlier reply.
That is **88** %
